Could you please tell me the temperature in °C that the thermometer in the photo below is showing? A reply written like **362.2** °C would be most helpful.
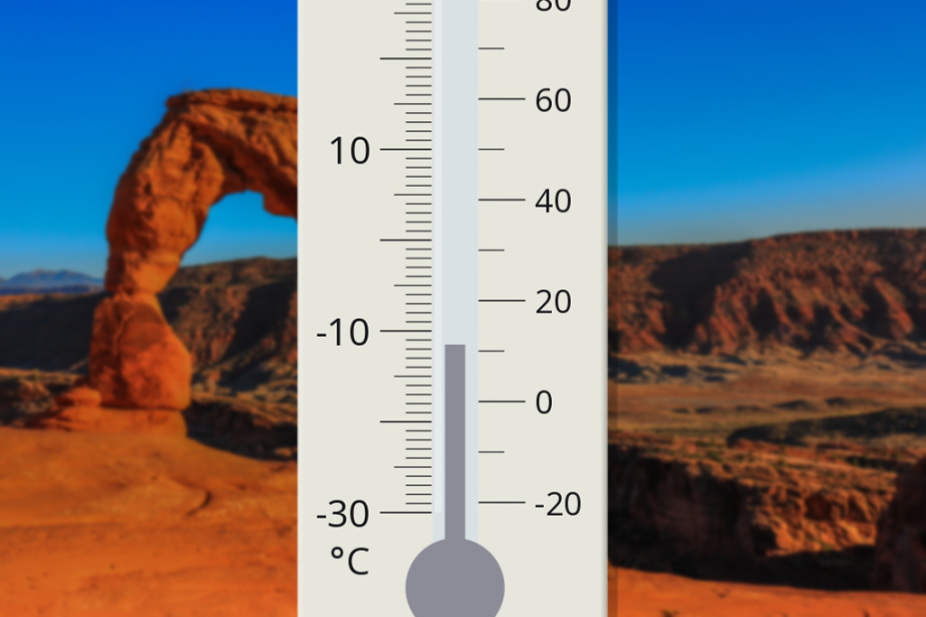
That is **-11.5** °C
